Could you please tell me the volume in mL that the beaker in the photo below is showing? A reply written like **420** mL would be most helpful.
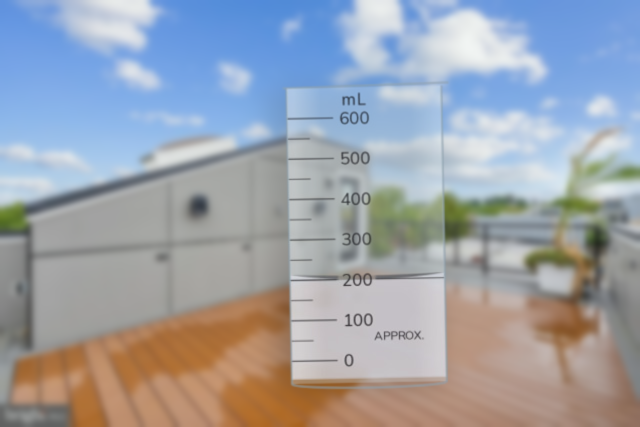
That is **200** mL
